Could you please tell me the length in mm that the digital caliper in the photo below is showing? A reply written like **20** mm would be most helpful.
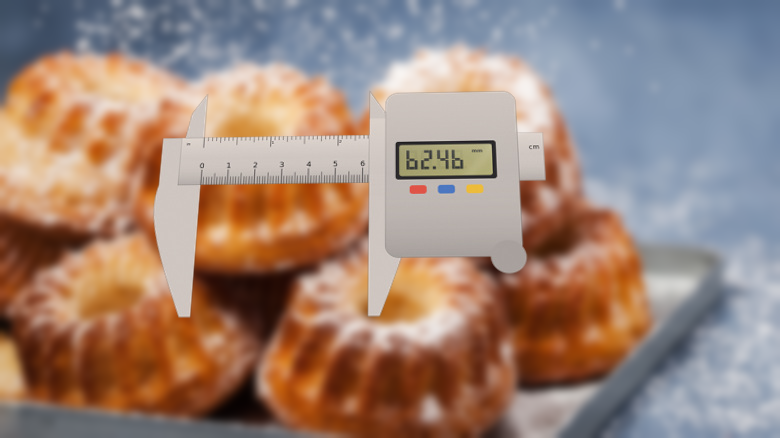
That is **62.46** mm
